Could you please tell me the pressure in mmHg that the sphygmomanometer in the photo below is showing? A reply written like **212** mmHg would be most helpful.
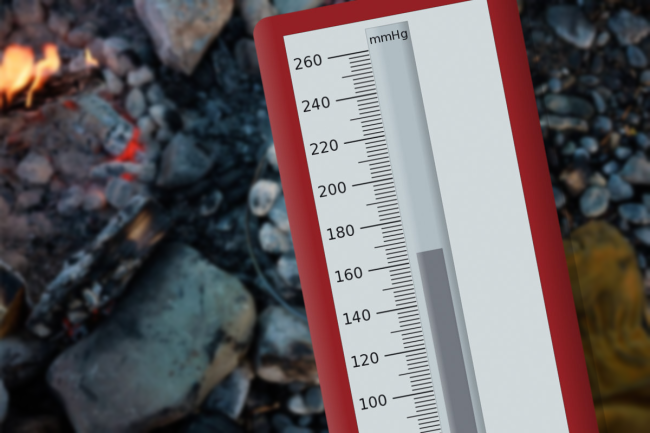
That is **164** mmHg
